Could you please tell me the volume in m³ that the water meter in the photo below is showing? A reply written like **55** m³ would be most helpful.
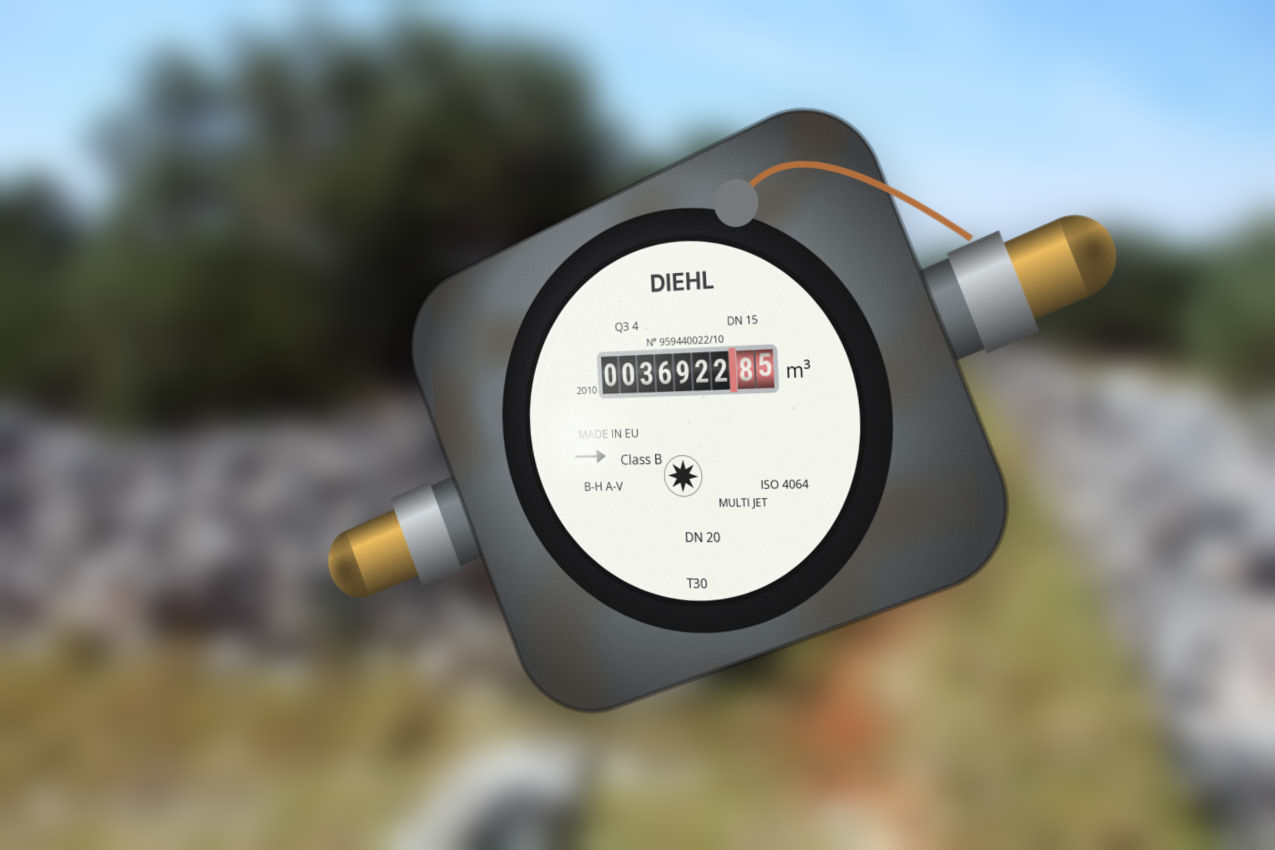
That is **36922.85** m³
